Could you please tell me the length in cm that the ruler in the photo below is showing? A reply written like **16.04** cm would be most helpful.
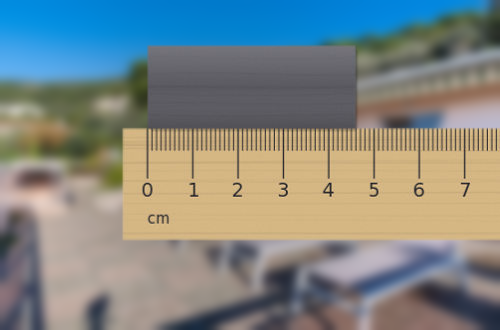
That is **4.6** cm
